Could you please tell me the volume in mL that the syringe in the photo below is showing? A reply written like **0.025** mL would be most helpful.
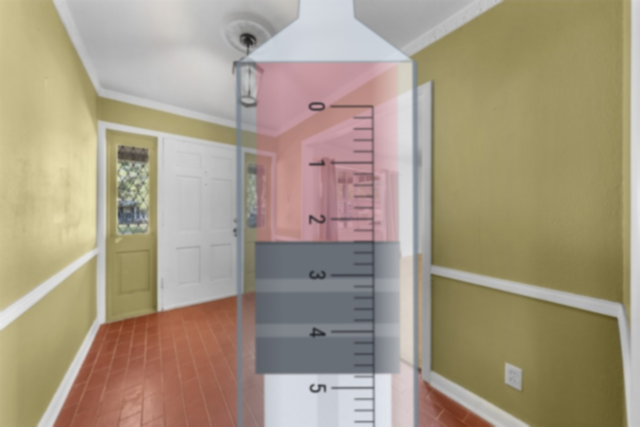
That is **2.4** mL
